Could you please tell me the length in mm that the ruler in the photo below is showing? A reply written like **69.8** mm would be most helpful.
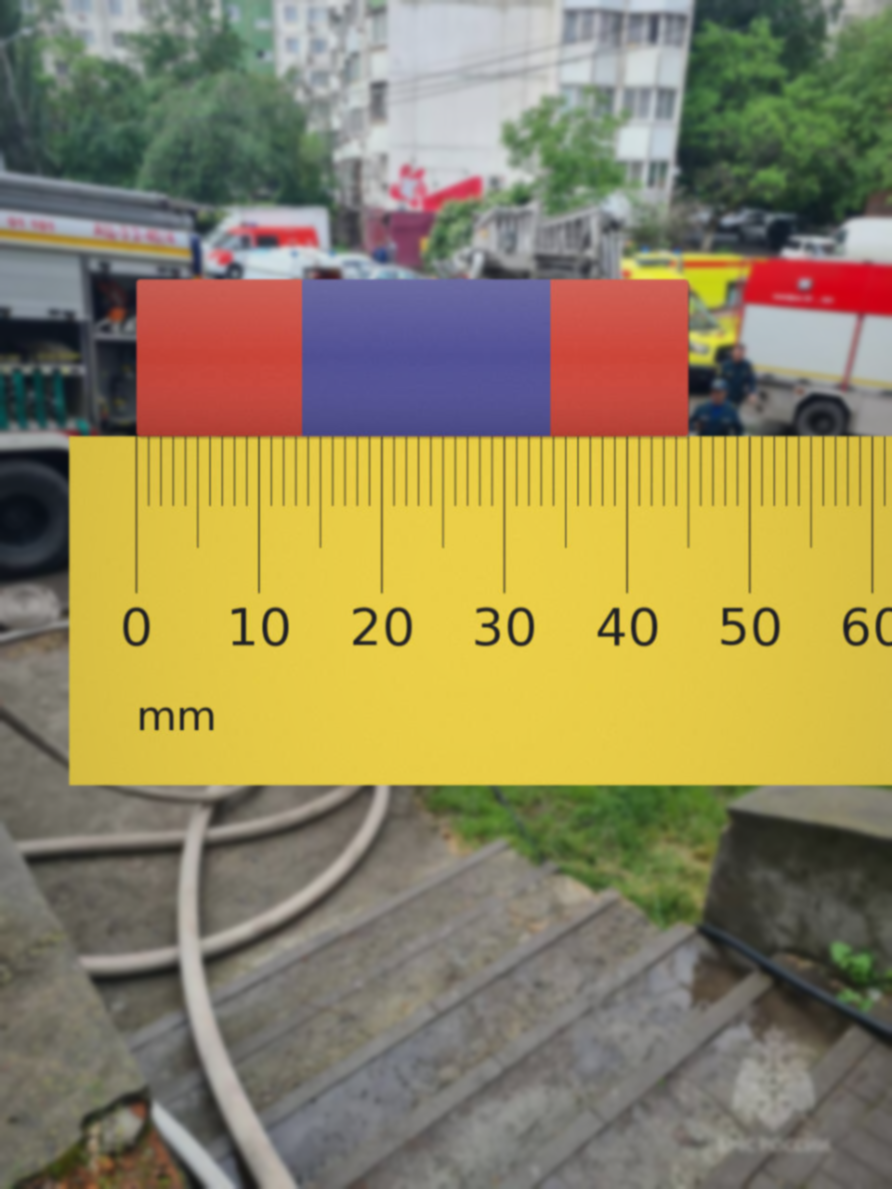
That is **45** mm
